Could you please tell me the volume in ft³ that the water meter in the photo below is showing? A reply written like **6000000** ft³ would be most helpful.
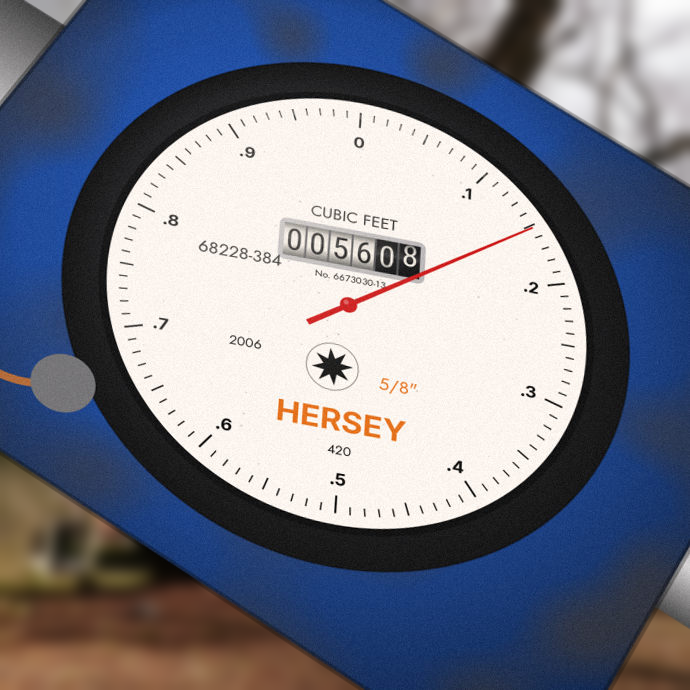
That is **5608.15** ft³
